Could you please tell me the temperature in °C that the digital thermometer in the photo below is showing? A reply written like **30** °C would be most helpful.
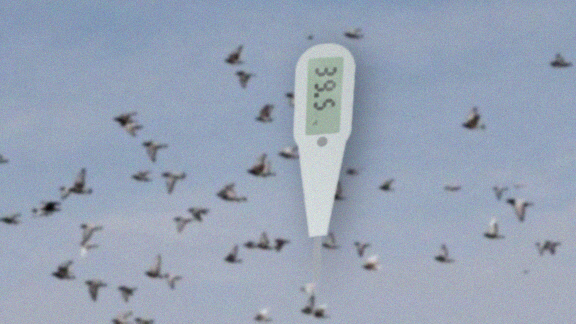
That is **39.5** °C
